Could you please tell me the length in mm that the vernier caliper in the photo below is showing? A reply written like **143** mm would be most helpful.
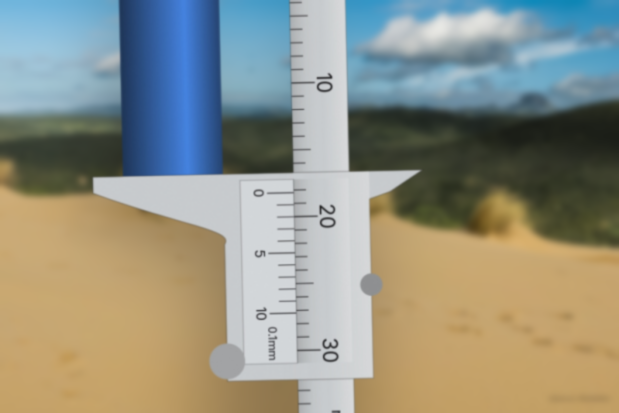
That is **18.2** mm
